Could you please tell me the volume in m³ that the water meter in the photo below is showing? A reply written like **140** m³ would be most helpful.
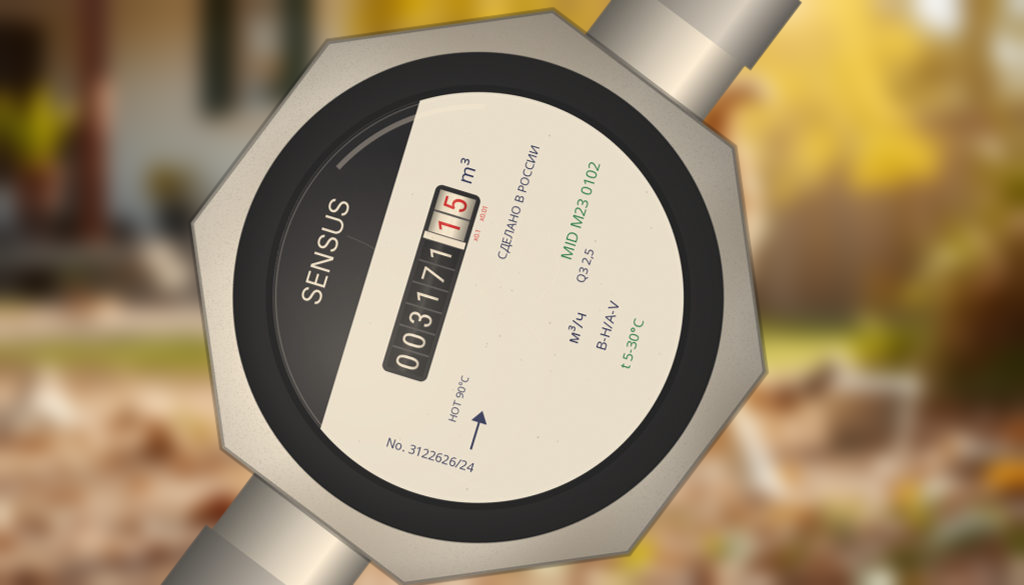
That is **3171.15** m³
